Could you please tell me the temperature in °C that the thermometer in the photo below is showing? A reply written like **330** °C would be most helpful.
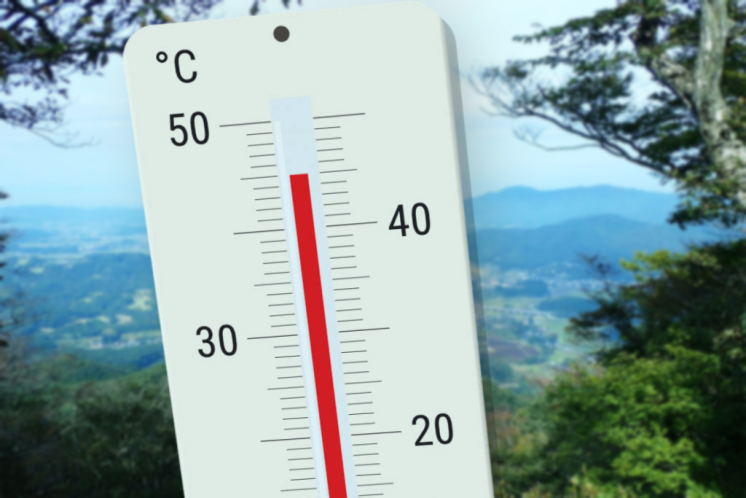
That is **45** °C
